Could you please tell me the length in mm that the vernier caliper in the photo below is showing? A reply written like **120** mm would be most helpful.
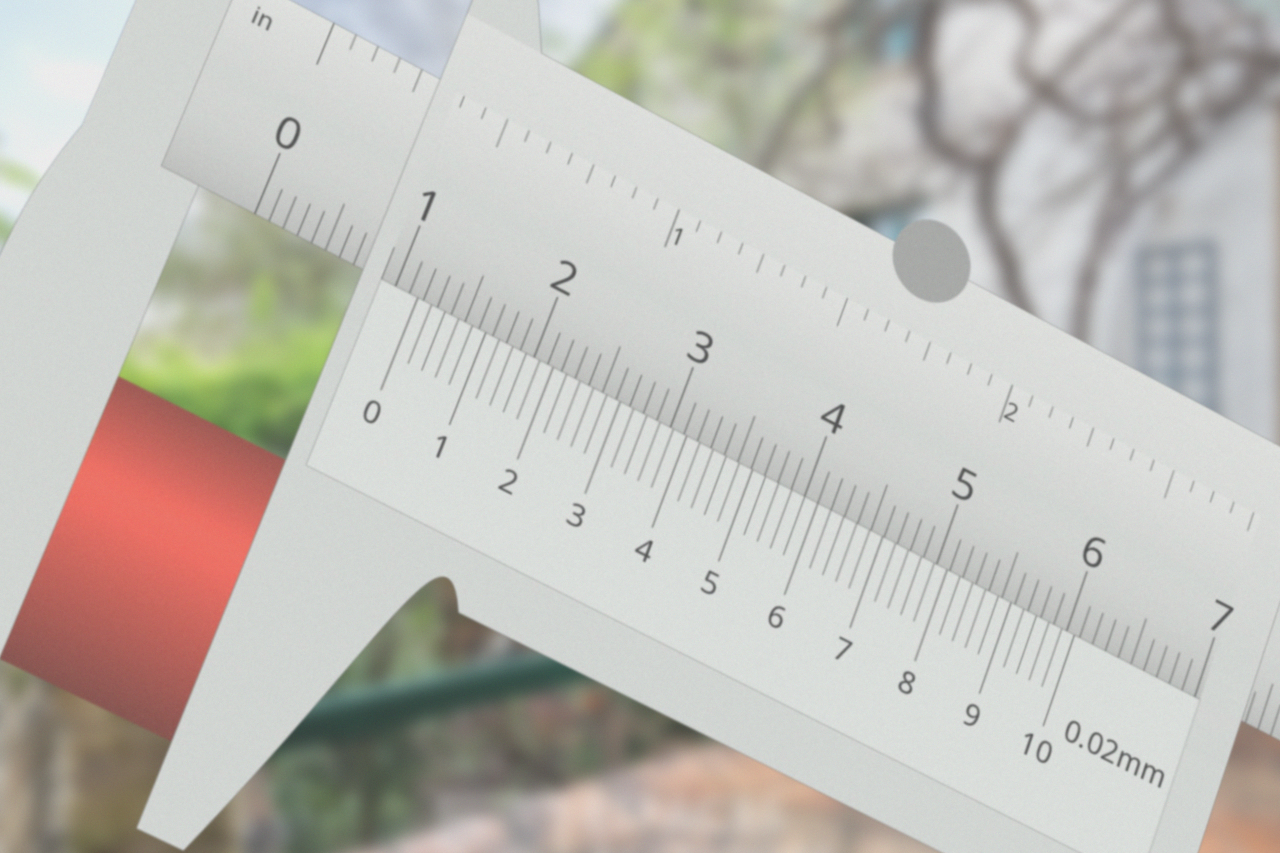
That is **11.6** mm
